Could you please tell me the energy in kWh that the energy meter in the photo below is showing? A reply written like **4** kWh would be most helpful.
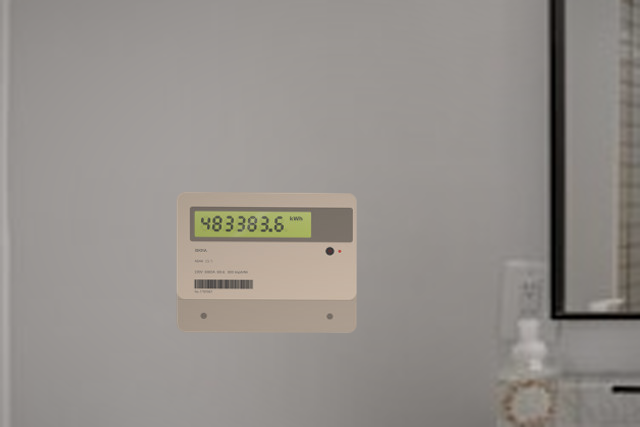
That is **483383.6** kWh
